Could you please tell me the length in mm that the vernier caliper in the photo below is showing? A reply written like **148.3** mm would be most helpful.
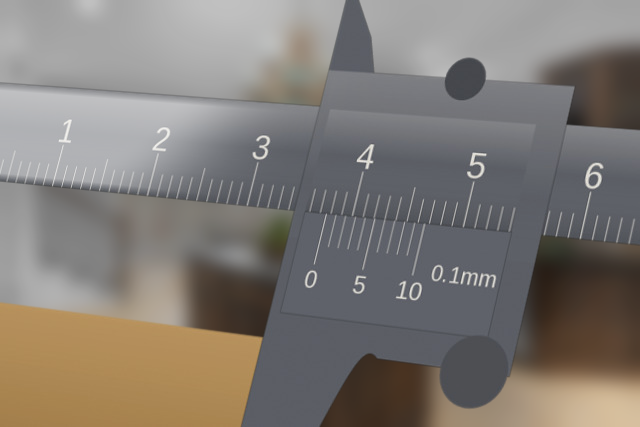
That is **37.6** mm
